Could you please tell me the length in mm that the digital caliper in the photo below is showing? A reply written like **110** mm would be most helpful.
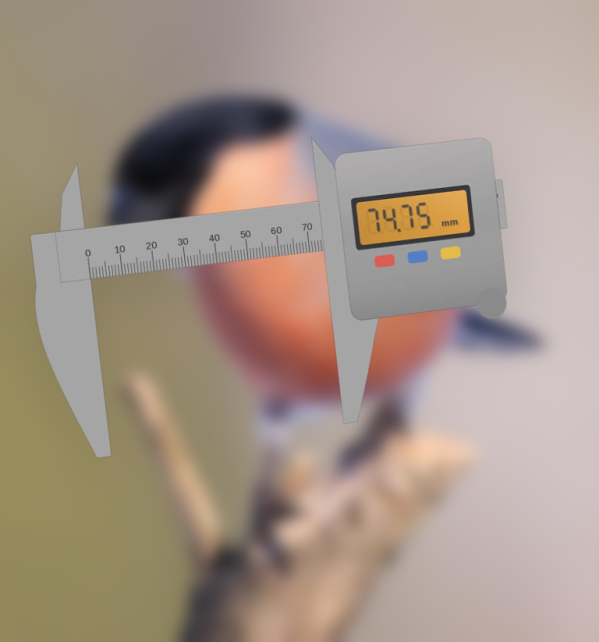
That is **74.75** mm
